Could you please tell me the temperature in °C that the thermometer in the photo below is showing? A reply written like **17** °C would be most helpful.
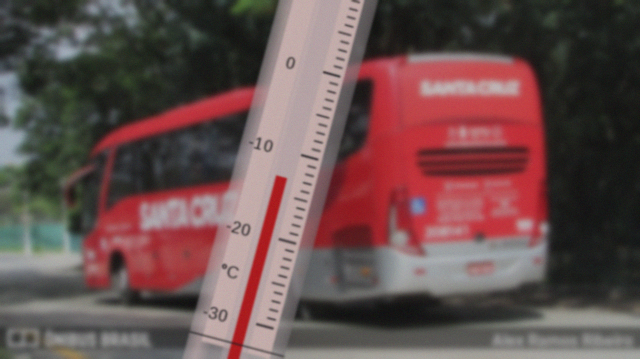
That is **-13** °C
